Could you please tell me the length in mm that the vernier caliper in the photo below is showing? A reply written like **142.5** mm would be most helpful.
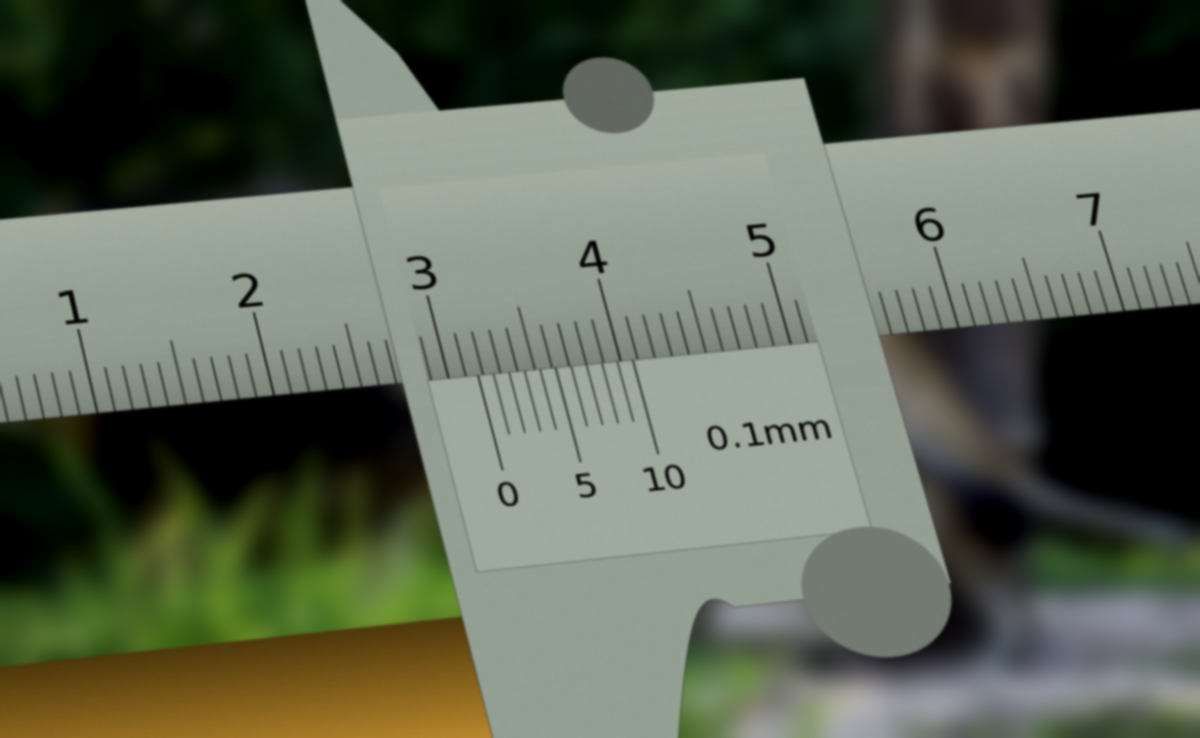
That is **31.7** mm
